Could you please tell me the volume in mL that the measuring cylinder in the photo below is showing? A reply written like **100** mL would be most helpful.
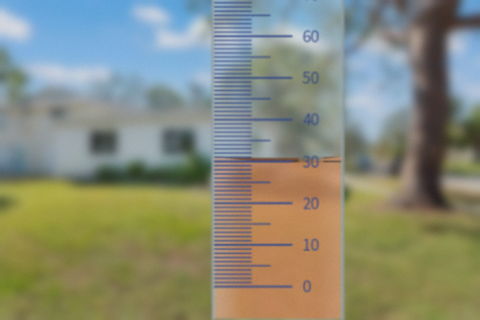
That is **30** mL
